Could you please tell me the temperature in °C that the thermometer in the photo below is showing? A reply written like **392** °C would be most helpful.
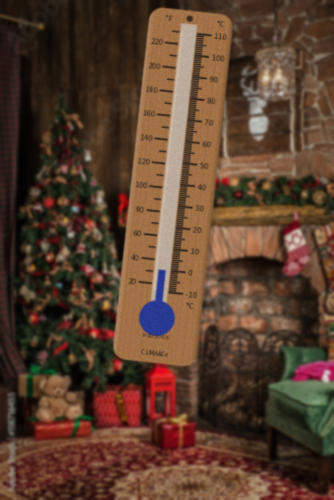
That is **0** °C
